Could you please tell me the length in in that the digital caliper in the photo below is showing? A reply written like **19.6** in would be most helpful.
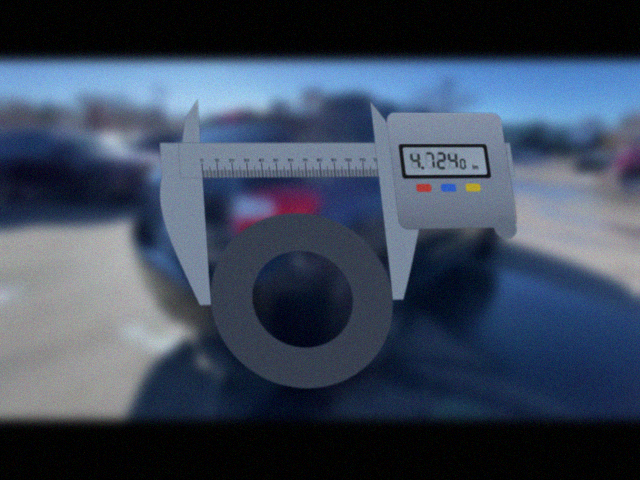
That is **4.7240** in
